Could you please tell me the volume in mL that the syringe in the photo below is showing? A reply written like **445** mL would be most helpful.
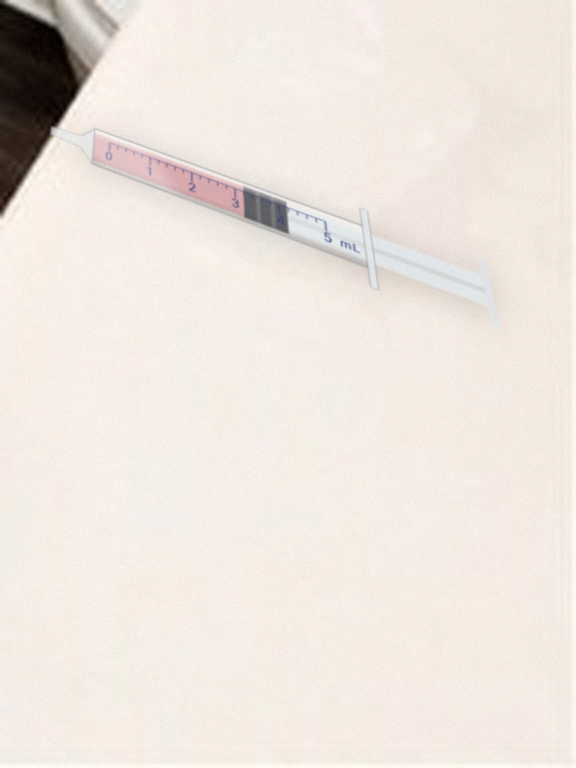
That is **3.2** mL
